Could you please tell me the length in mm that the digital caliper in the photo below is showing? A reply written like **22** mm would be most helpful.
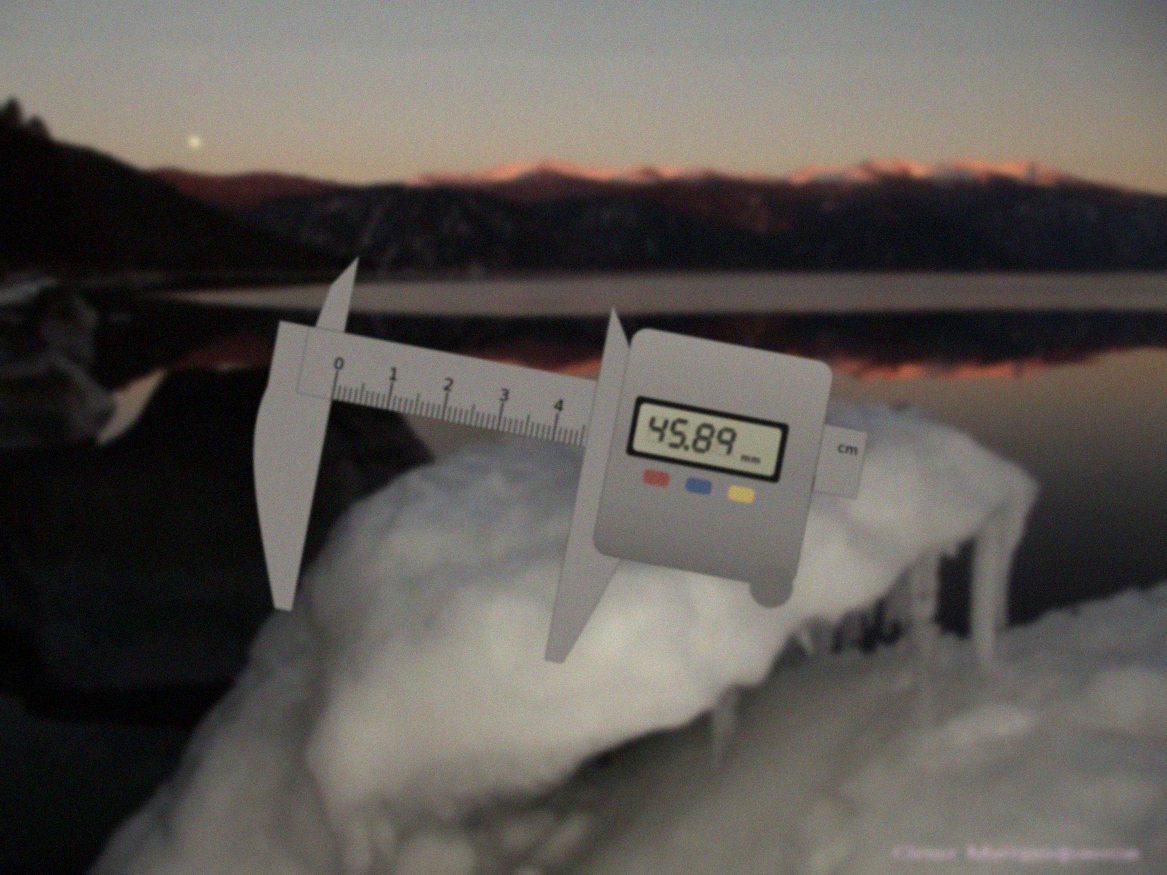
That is **45.89** mm
